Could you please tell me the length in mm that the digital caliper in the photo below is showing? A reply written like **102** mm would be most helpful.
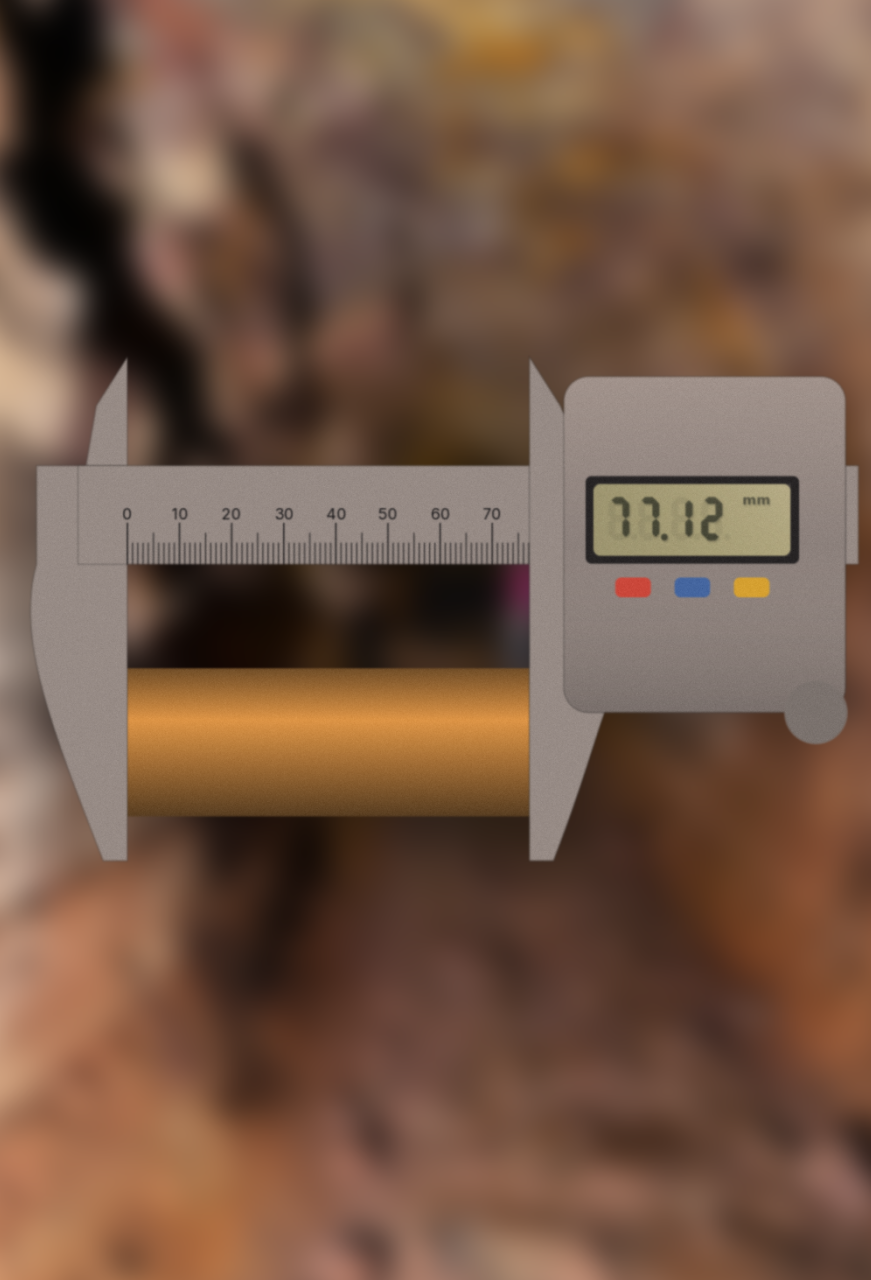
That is **77.12** mm
